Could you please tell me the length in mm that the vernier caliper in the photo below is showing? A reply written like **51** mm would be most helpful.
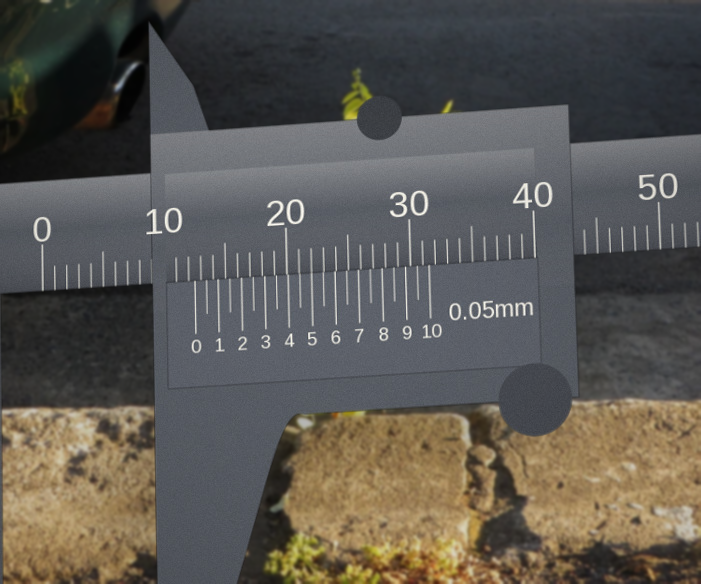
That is **12.5** mm
